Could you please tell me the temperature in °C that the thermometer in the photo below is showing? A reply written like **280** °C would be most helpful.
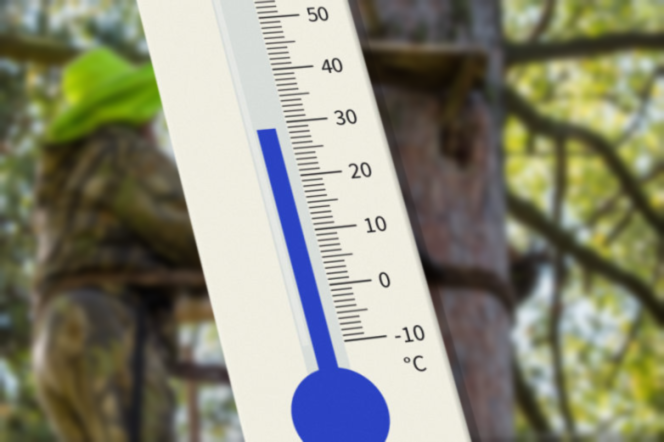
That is **29** °C
